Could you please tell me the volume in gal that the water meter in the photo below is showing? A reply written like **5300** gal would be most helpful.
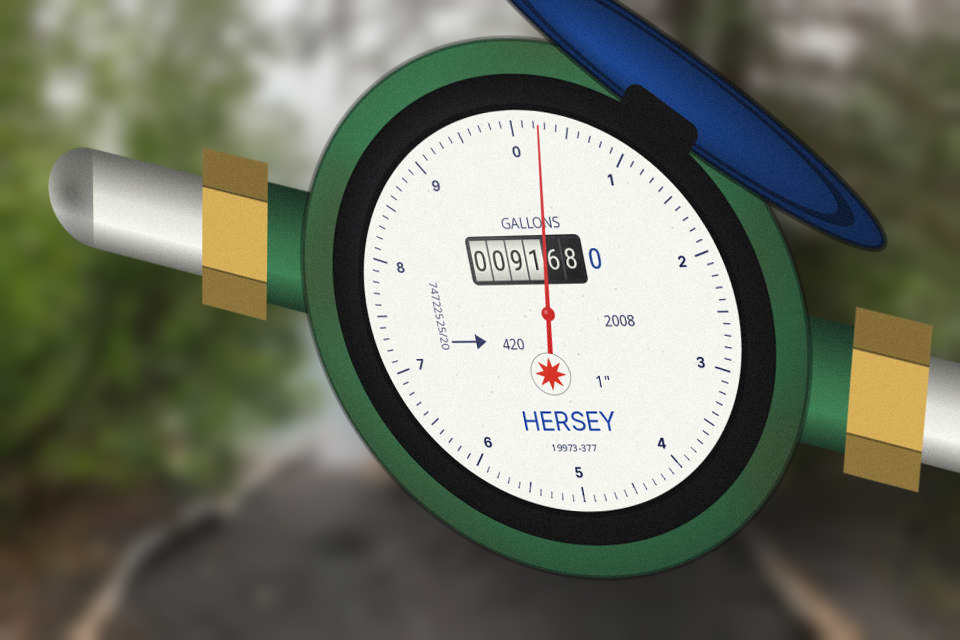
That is **91680.2** gal
